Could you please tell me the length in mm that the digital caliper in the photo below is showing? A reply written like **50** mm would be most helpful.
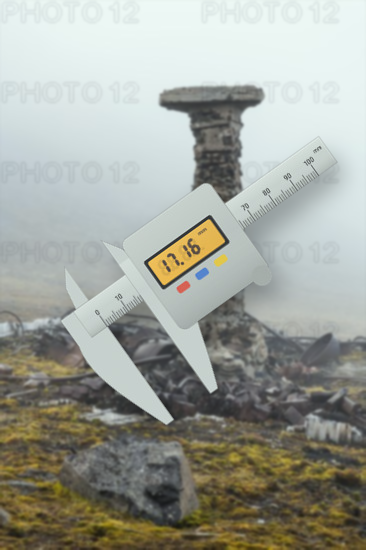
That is **17.16** mm
